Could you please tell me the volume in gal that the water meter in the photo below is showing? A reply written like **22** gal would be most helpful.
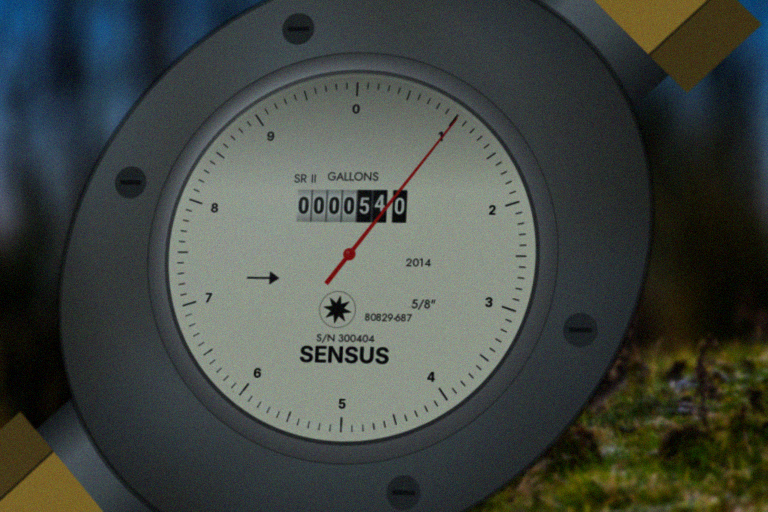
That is **541.0** gal
